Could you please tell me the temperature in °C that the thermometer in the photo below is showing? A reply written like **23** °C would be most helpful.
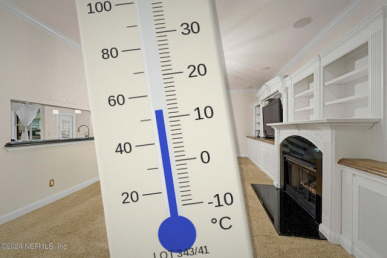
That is **12** °C
